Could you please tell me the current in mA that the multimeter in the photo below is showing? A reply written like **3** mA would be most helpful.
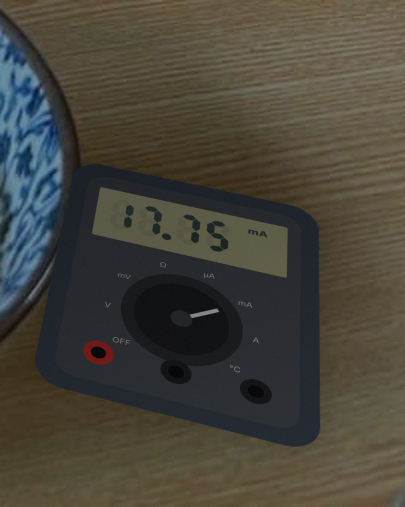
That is **17.75** mA
